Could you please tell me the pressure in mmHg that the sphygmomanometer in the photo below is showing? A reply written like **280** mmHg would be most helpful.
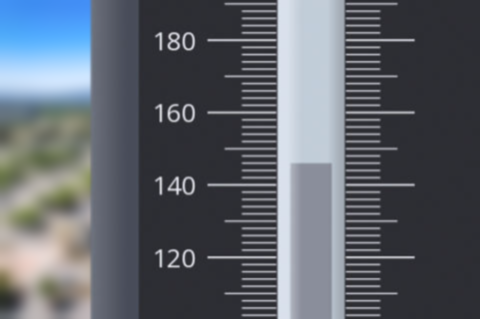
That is **146** mmHg
